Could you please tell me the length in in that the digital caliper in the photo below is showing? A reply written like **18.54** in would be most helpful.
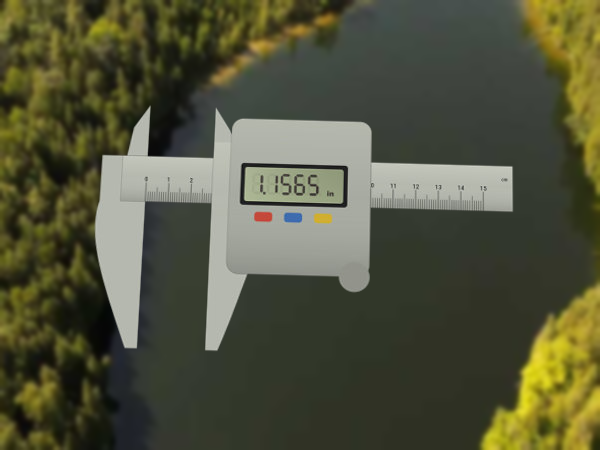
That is **1.1565** in
